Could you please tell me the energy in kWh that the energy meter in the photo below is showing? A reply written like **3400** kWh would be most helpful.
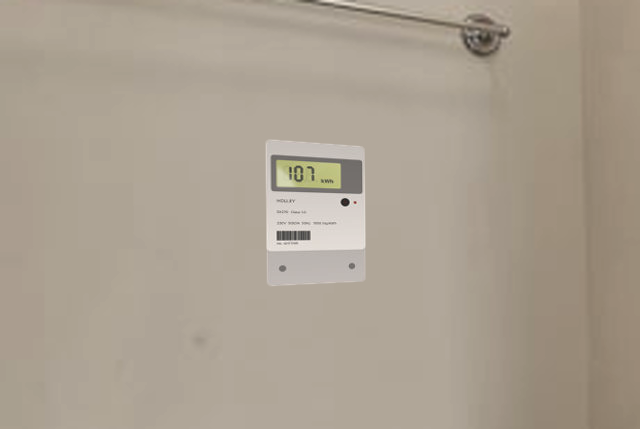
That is **107** kWh
